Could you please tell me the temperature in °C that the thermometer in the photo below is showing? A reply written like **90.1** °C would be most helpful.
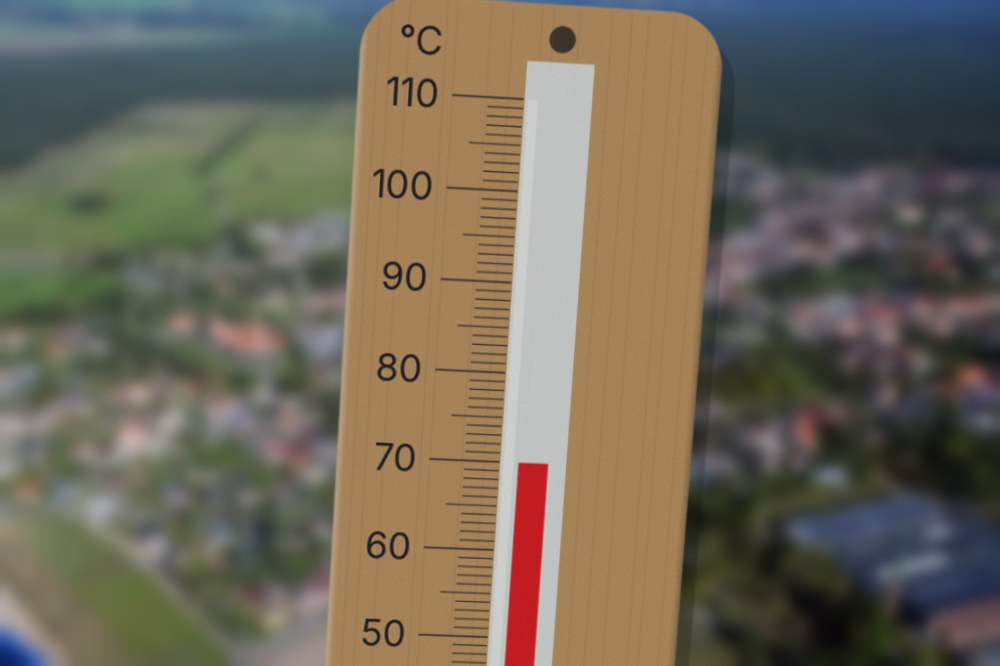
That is **70** °C
